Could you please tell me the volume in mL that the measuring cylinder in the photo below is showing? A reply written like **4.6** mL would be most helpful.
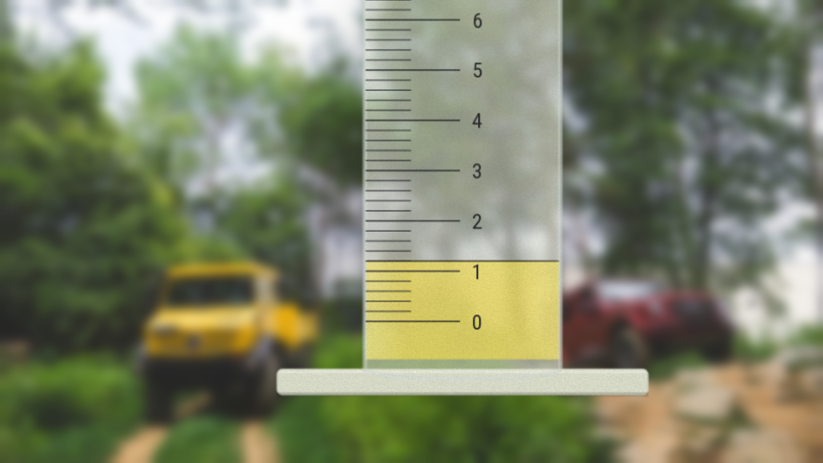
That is **1.2** mL
